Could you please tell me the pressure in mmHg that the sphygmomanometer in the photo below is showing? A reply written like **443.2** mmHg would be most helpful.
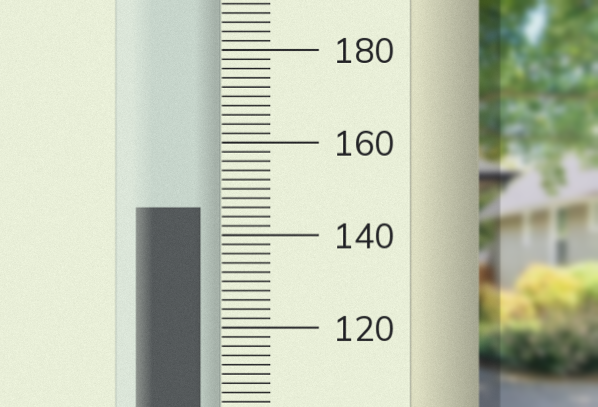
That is **146** mmHg
